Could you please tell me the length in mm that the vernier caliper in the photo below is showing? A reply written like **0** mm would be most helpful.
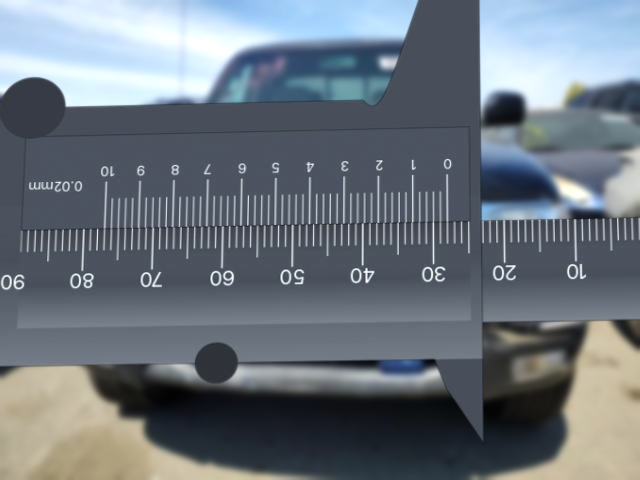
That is **28.0** mm
